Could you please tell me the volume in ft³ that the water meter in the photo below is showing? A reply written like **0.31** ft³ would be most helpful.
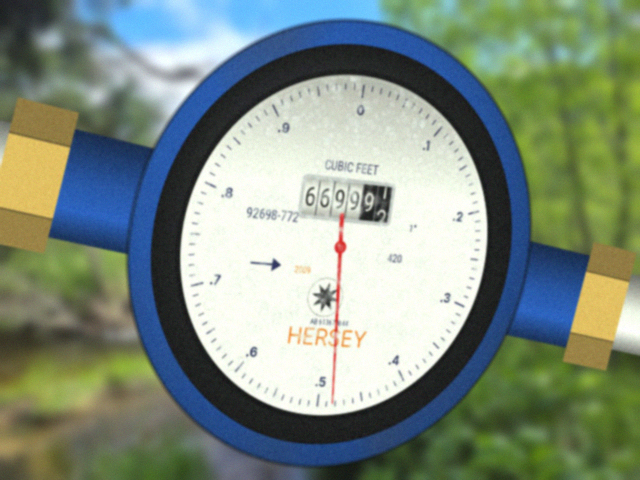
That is **669991.48** ft³
